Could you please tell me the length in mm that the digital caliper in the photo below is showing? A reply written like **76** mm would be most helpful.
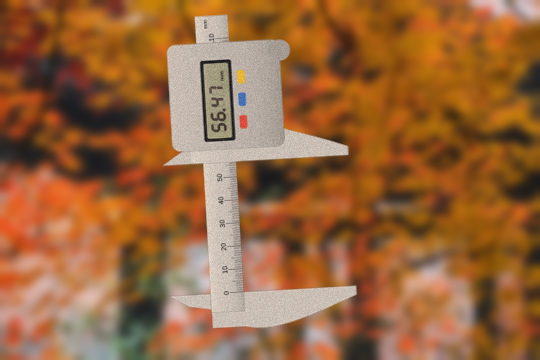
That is **56.47** mm
